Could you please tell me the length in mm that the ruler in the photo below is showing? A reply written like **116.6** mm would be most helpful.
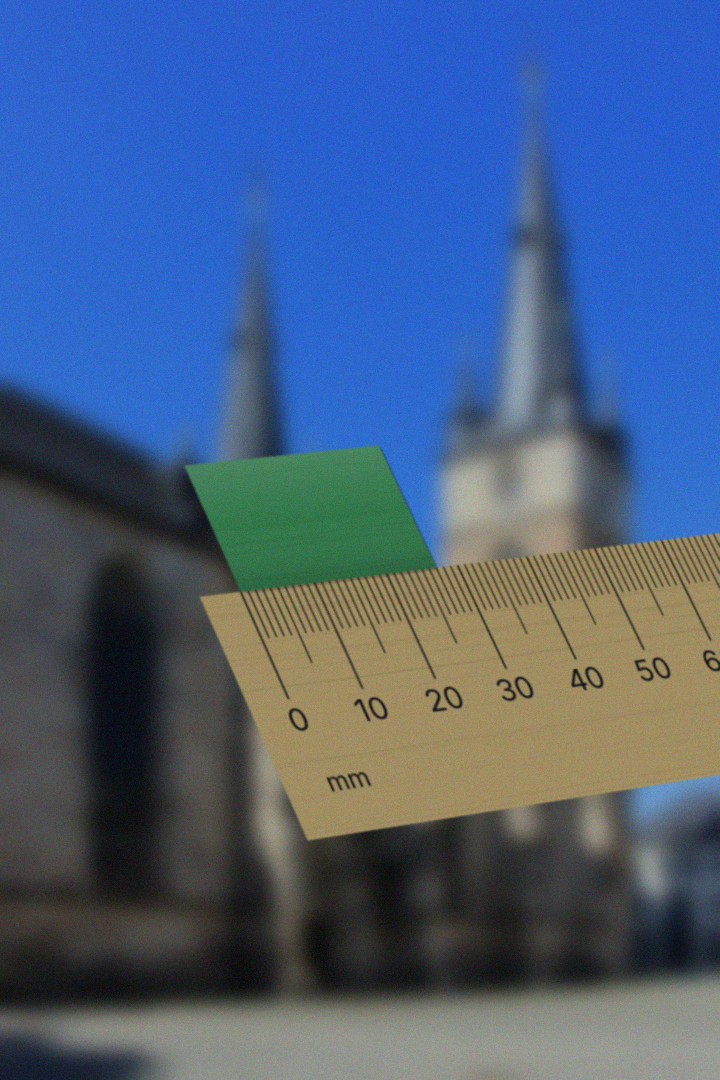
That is **27** mm
